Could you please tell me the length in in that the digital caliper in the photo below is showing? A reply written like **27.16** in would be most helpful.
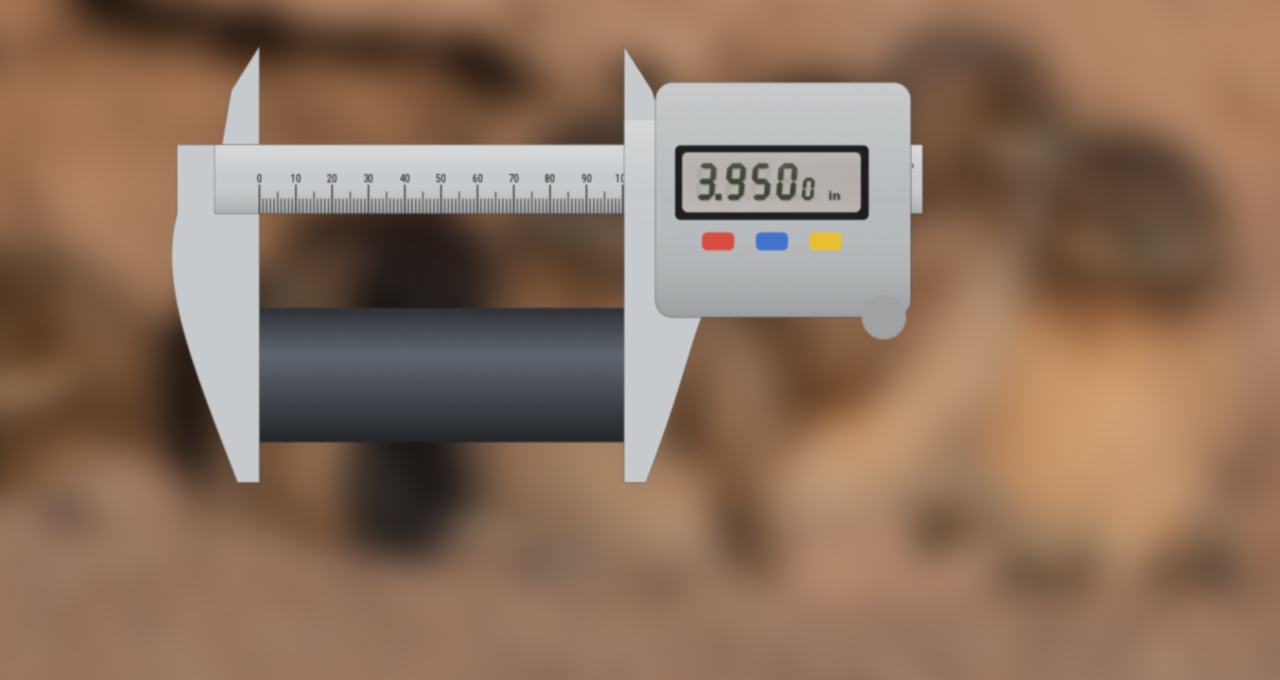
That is **3.9500** in
